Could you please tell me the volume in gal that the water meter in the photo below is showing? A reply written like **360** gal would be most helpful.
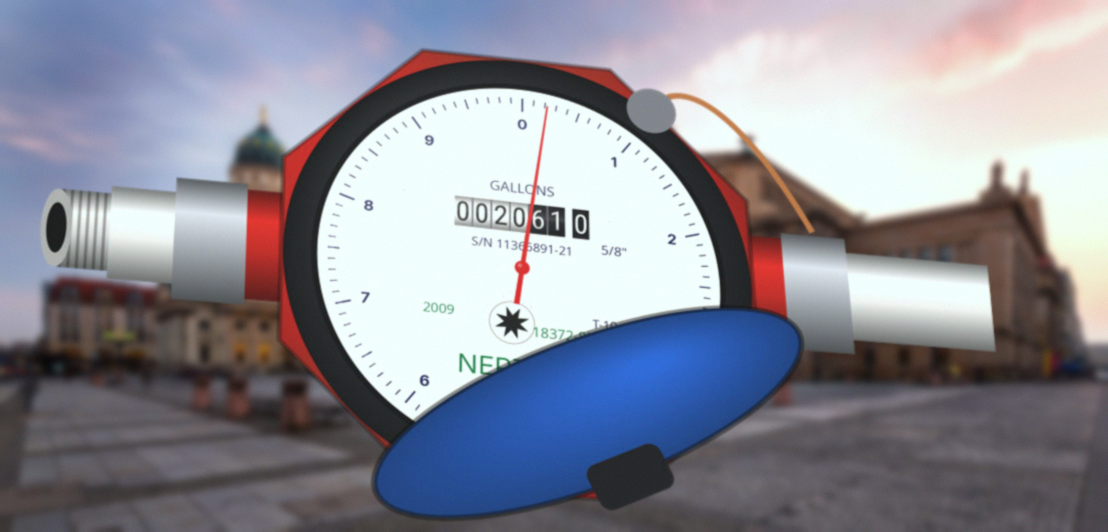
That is **20610.2** gal
